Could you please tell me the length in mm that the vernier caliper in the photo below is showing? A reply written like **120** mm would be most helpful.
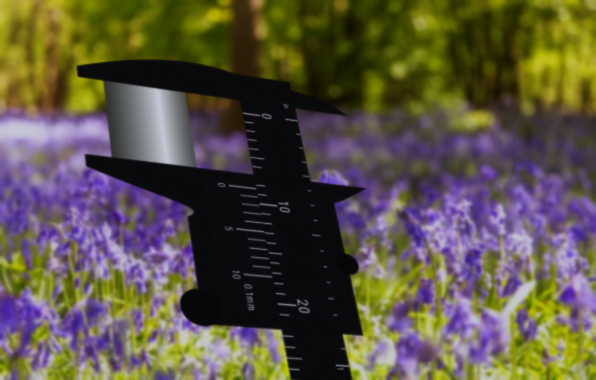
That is **8.4** mm
